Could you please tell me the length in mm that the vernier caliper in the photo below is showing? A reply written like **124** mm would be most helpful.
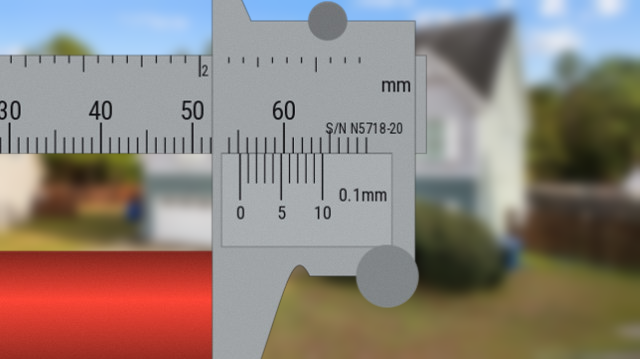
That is **55.2** mm
